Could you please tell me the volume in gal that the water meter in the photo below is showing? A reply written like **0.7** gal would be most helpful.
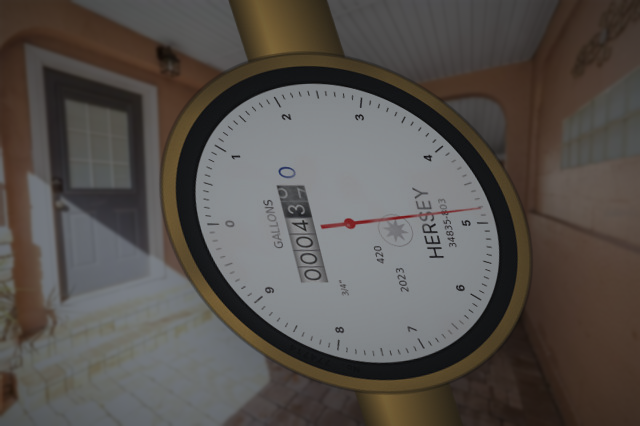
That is **4364.8** gal
